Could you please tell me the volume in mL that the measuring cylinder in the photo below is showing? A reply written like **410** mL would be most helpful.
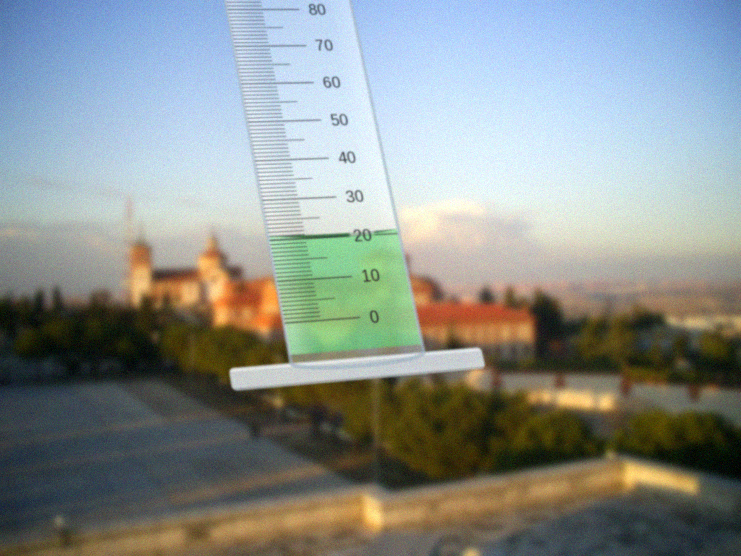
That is **20** mL
